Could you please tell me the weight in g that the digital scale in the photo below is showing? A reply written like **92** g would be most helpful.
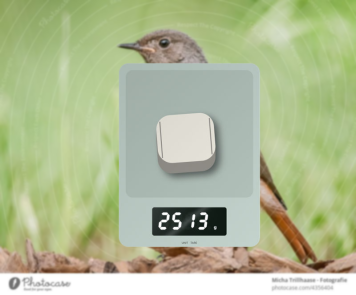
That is **2513** g
